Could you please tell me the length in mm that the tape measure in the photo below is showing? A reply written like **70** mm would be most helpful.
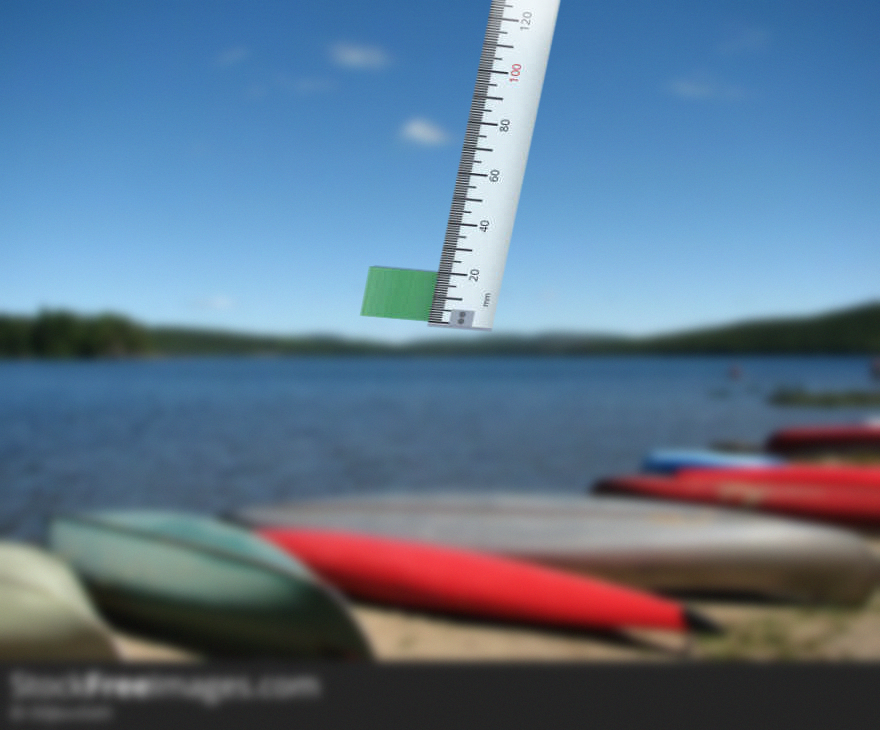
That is **20** mm
